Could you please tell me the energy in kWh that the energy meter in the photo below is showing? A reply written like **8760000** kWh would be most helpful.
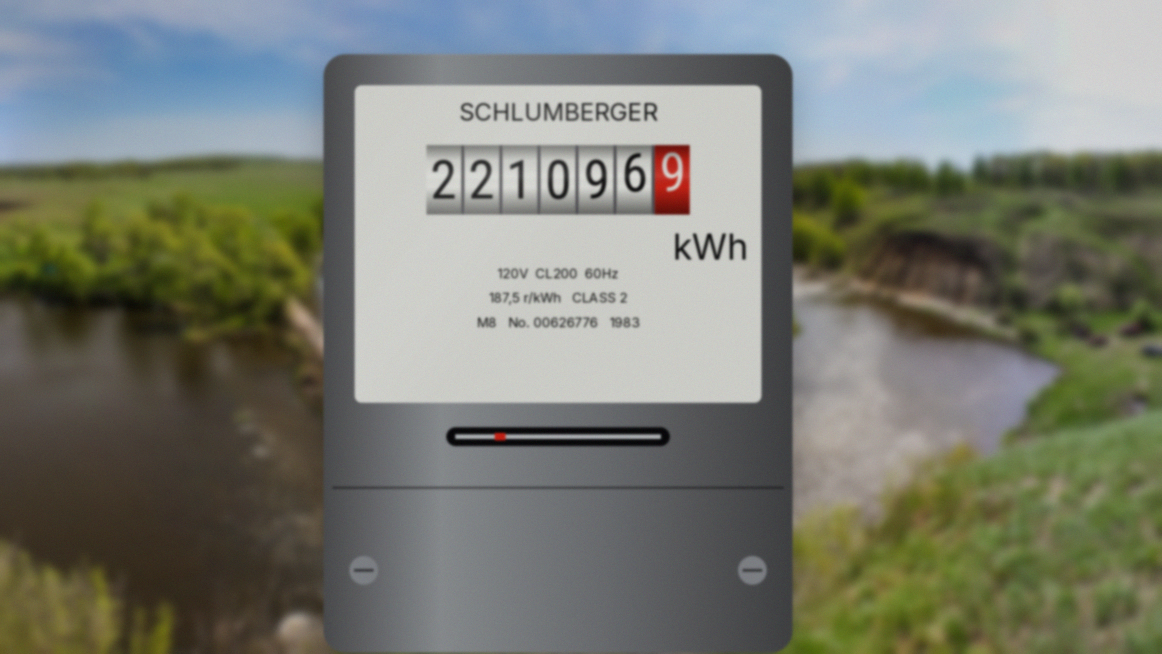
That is **221096.9** kWh
